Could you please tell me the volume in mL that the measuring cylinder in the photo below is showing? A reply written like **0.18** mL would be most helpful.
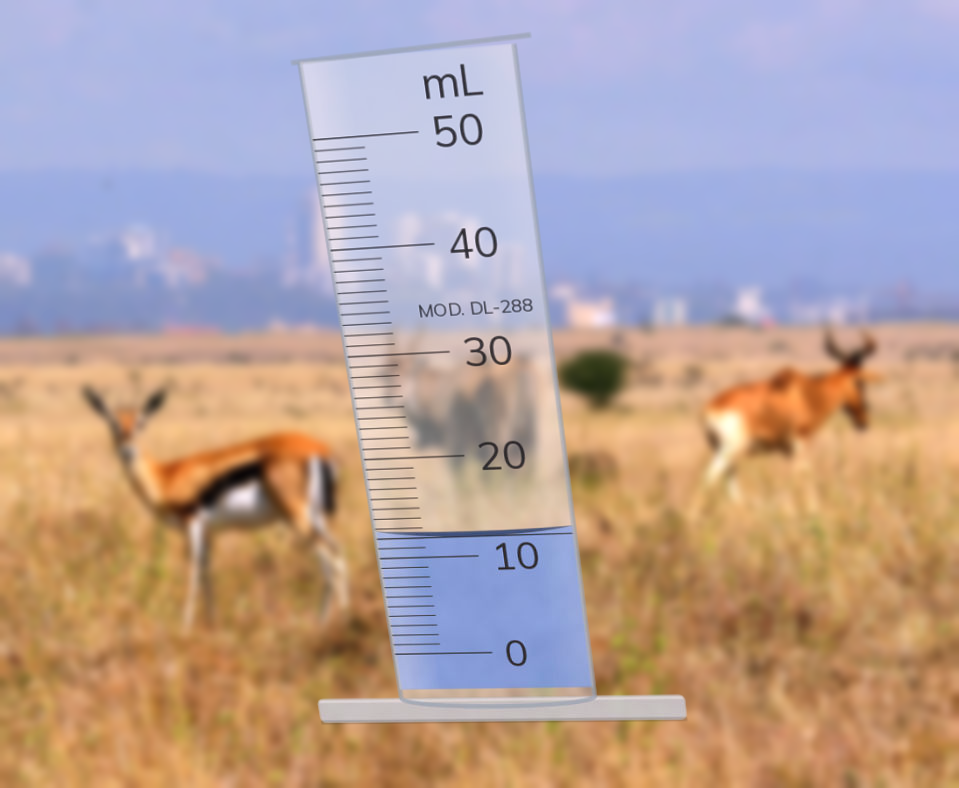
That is **12** mL
